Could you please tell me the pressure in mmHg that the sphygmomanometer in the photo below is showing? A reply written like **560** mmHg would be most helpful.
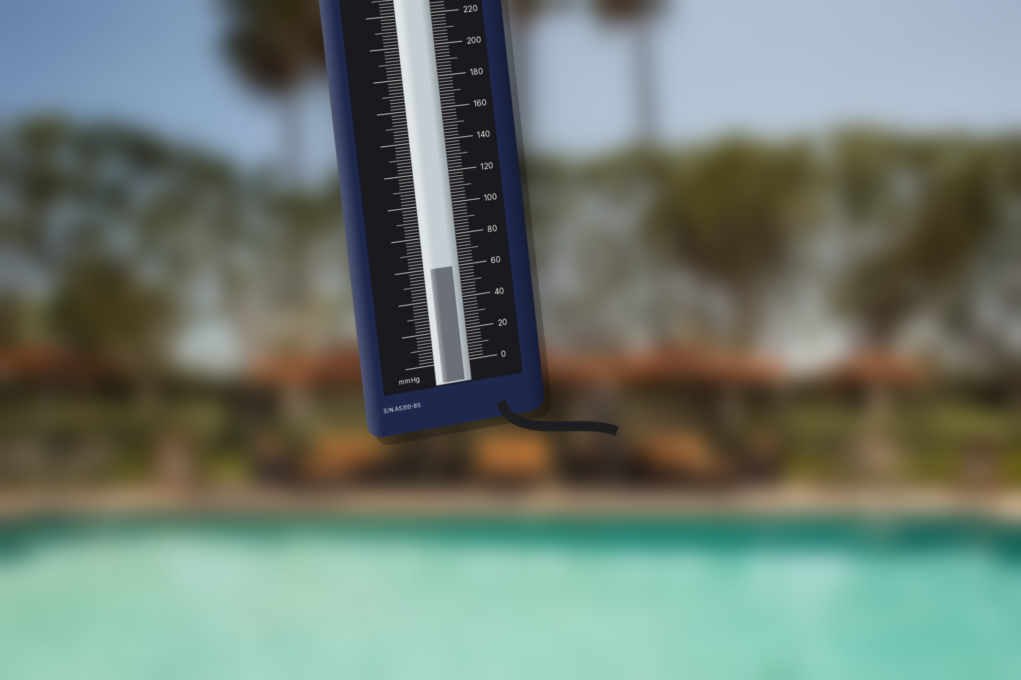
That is **60** mmHg
